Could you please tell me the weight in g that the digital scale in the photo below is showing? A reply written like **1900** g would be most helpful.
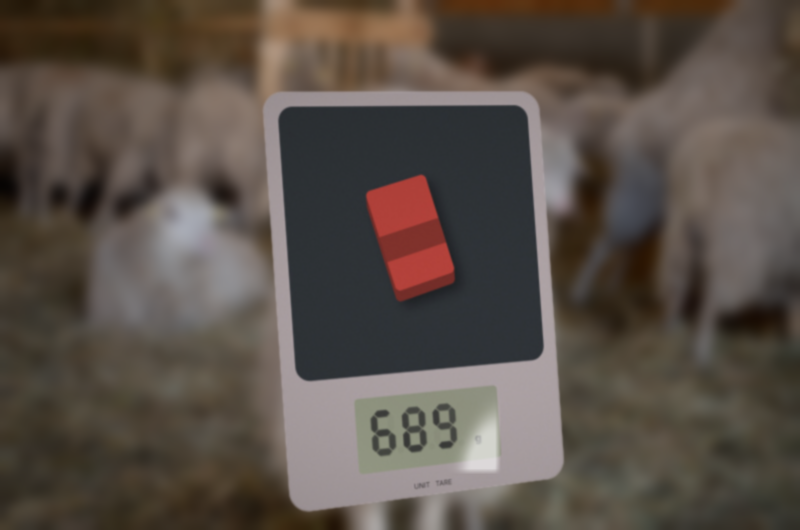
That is **689** g
